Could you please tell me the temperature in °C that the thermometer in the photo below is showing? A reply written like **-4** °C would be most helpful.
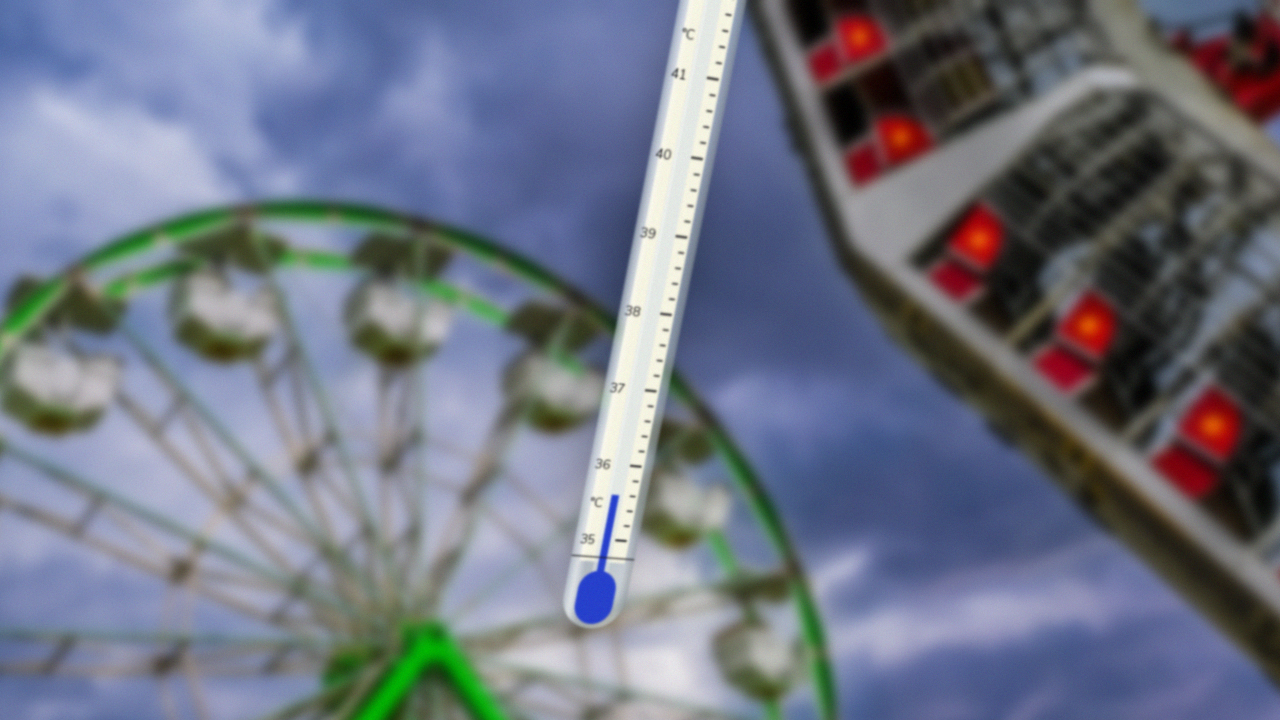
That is **35.6** °C
